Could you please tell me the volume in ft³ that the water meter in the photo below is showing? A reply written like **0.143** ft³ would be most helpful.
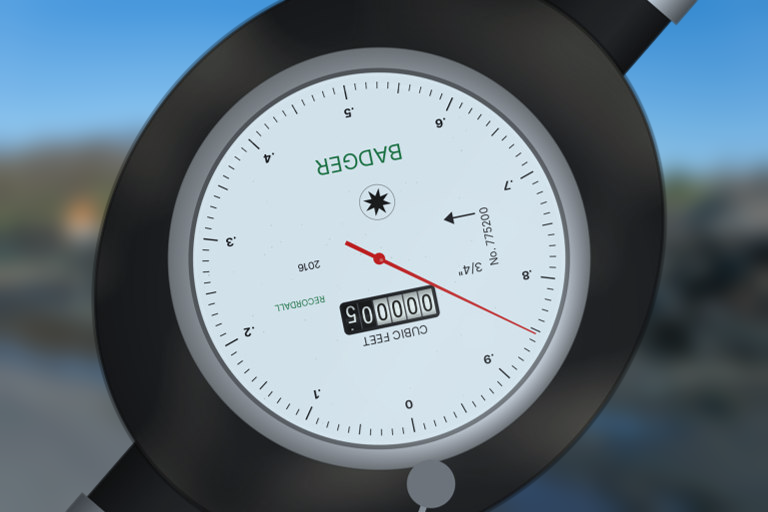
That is **4.85** ft³
